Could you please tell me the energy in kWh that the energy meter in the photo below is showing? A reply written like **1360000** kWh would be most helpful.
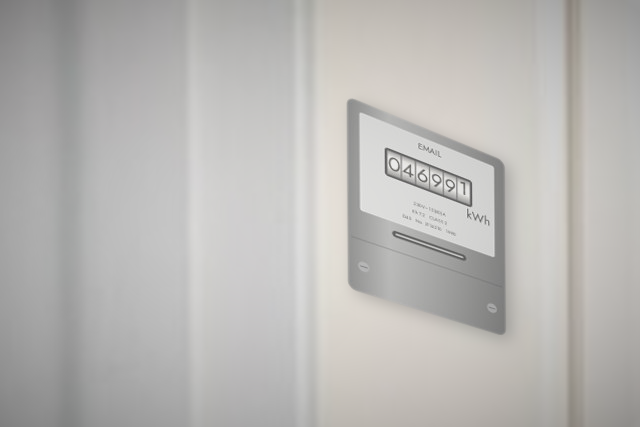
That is **46991** kWh
